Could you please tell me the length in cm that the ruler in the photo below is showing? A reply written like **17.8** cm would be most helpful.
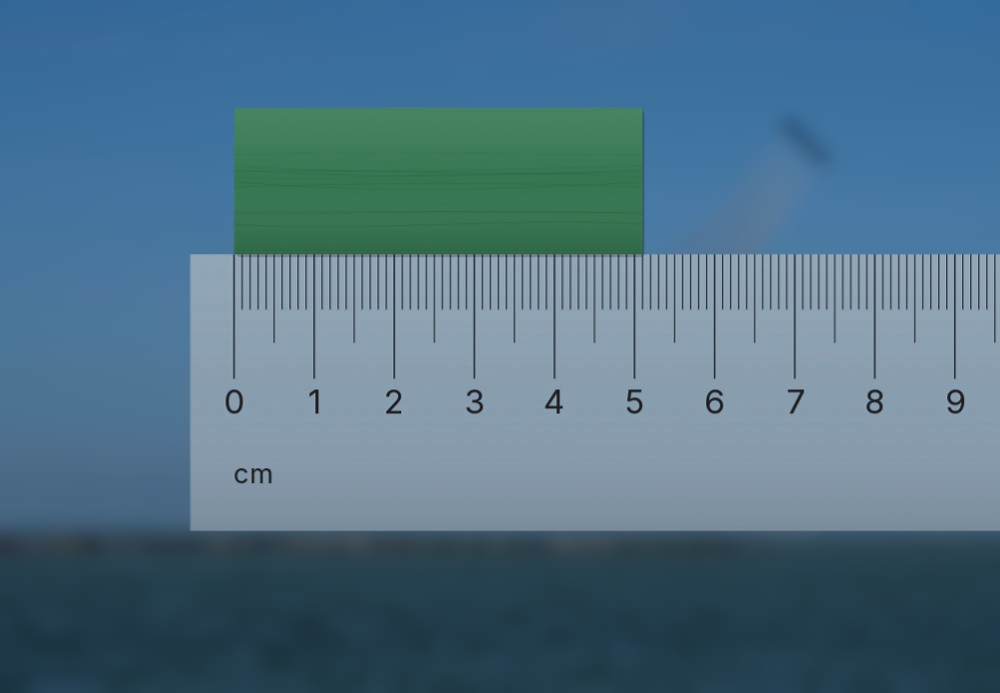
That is **5.1** cm
